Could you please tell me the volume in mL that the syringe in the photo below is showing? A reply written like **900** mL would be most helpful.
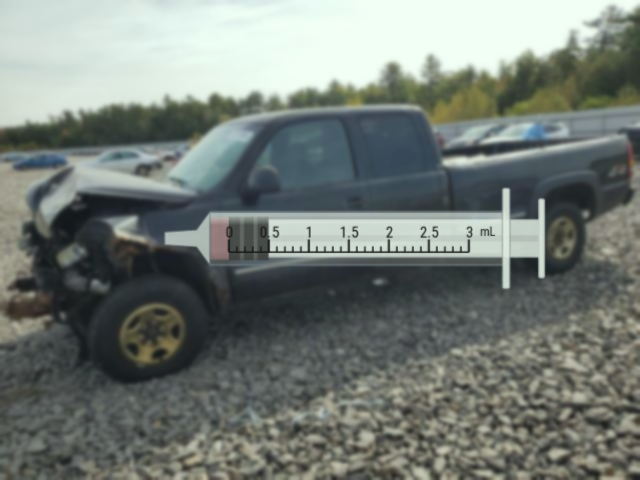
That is **0** mL
